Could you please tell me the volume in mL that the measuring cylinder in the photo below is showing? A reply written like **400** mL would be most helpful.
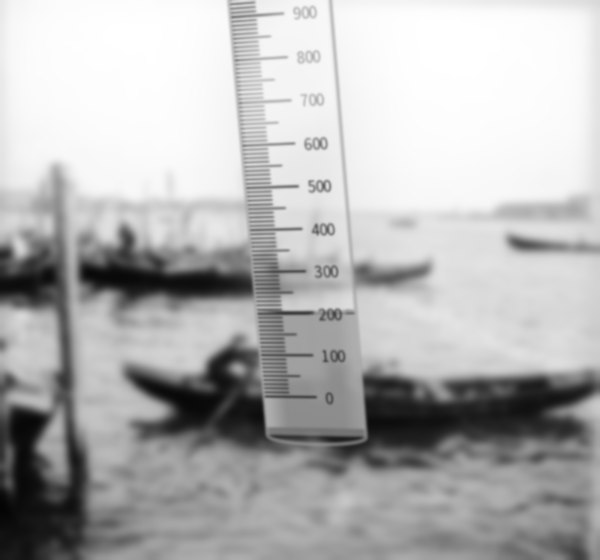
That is **200** mL
